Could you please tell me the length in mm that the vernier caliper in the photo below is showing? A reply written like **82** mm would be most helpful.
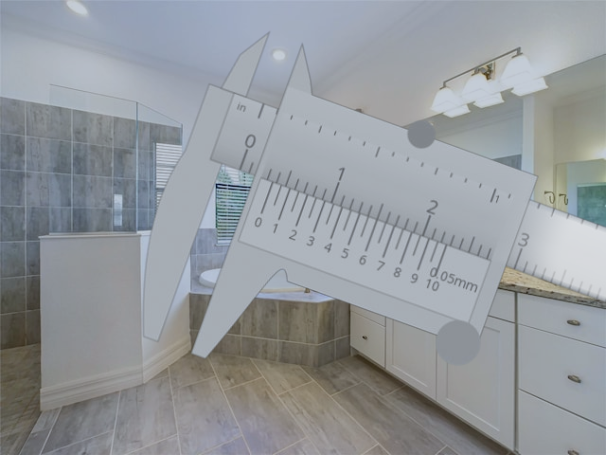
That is **3.6** mm
